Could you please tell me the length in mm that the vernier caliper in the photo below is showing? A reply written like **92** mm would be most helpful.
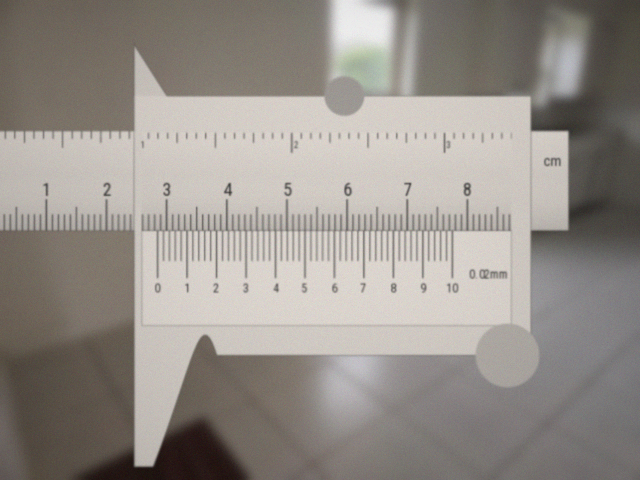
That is **28.5** mm
